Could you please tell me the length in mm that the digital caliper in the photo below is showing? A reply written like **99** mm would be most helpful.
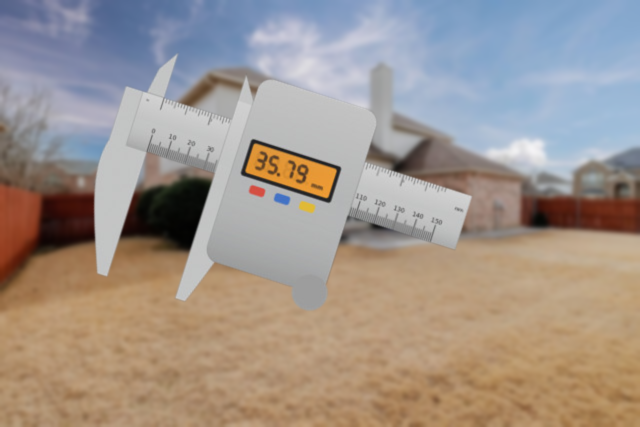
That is **35.79** mm
